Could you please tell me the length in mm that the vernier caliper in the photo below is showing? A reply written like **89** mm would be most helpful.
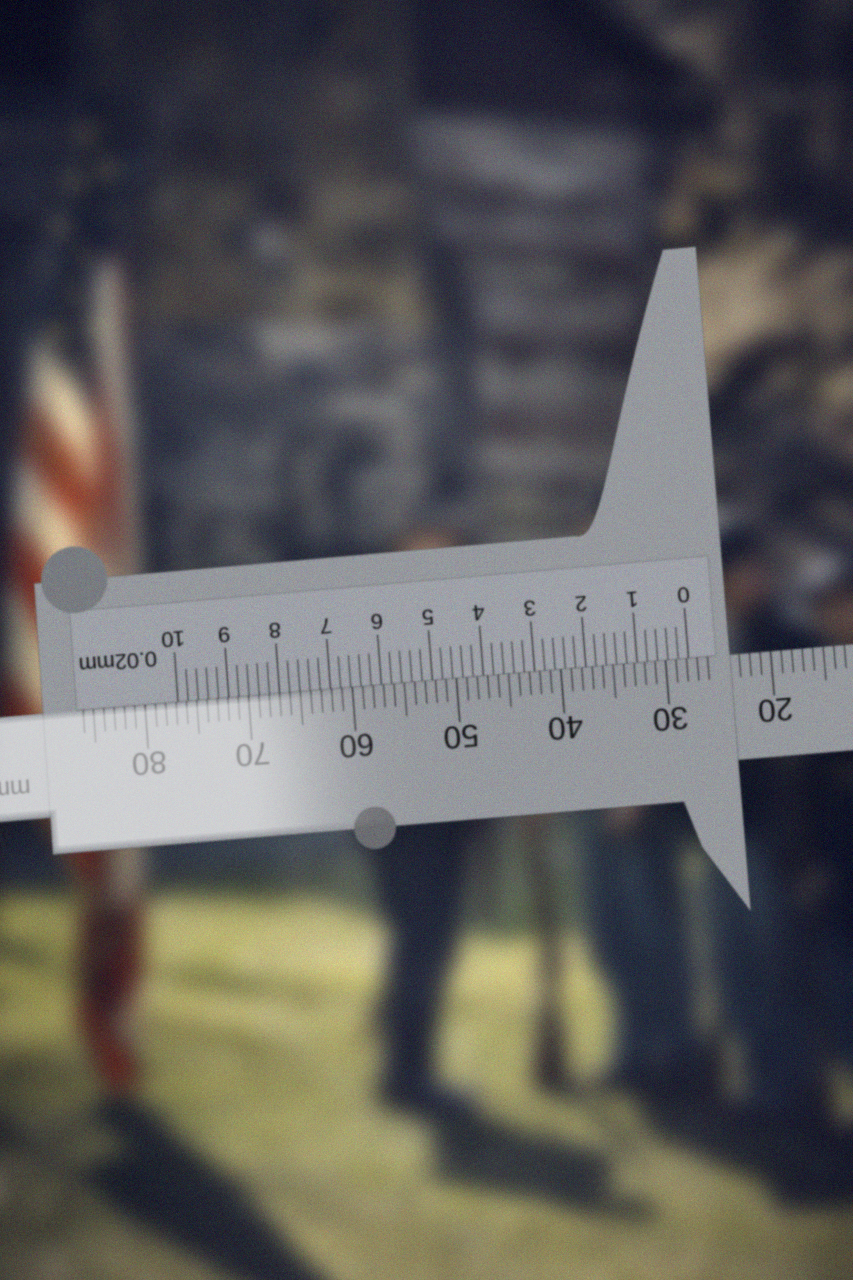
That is **27.8** mm
